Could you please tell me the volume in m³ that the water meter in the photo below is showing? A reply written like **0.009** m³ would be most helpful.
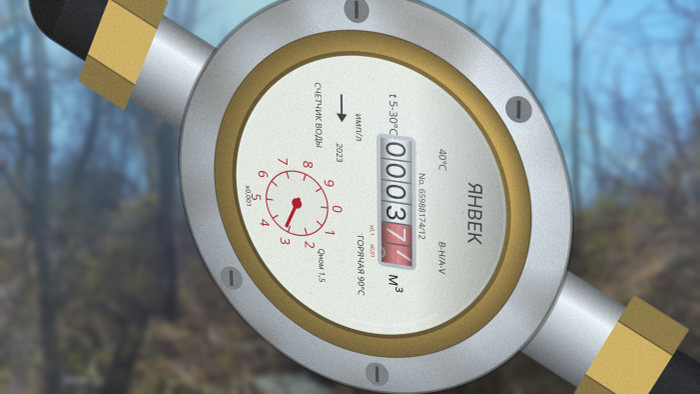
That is **3.773** m³
